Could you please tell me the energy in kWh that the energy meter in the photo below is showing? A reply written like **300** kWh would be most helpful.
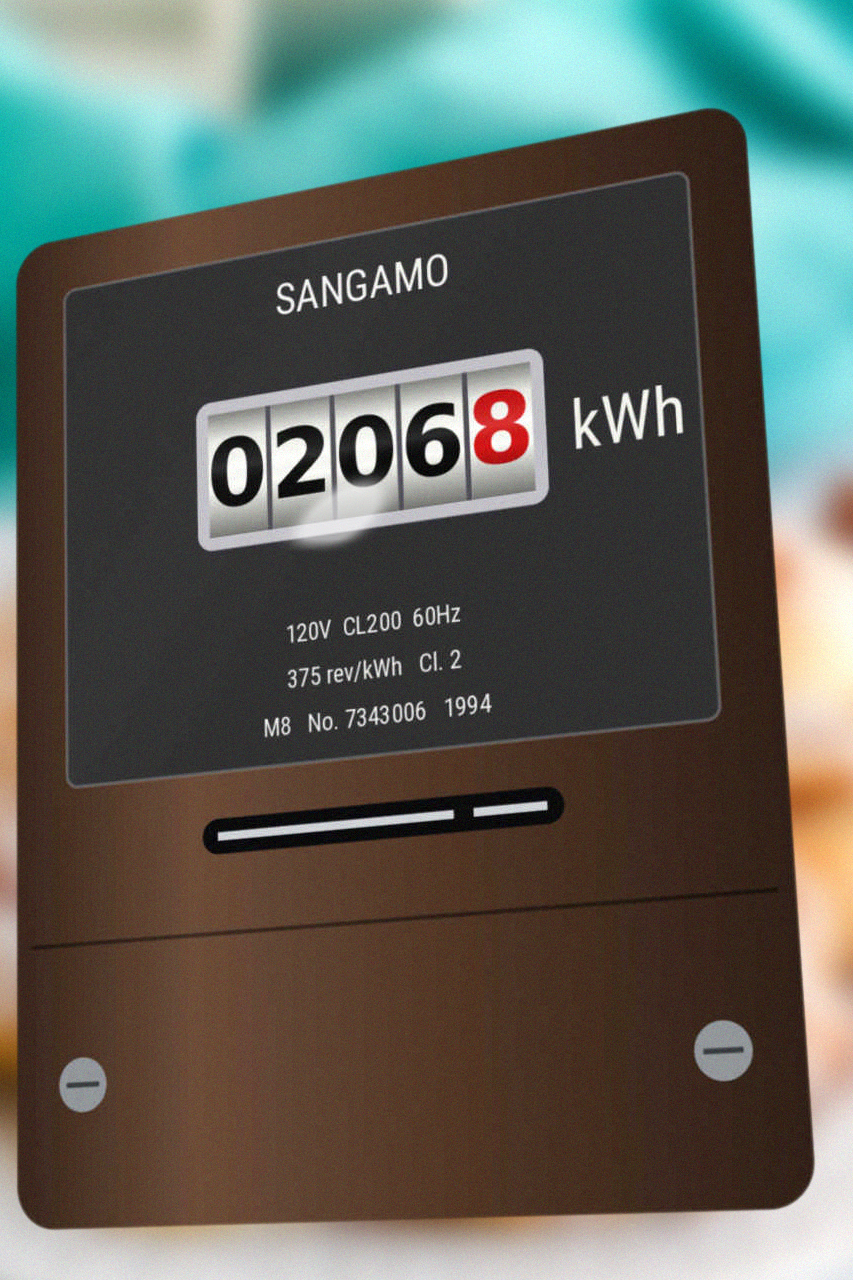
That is **206.8** kWh
